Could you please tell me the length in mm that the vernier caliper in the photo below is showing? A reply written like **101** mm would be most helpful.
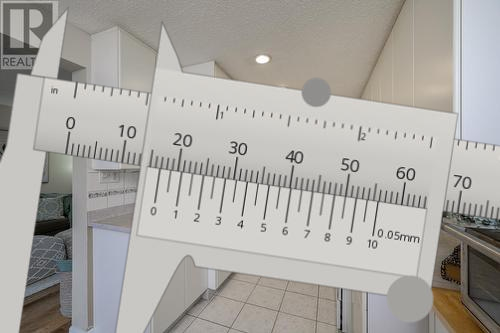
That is **16.8** mm
